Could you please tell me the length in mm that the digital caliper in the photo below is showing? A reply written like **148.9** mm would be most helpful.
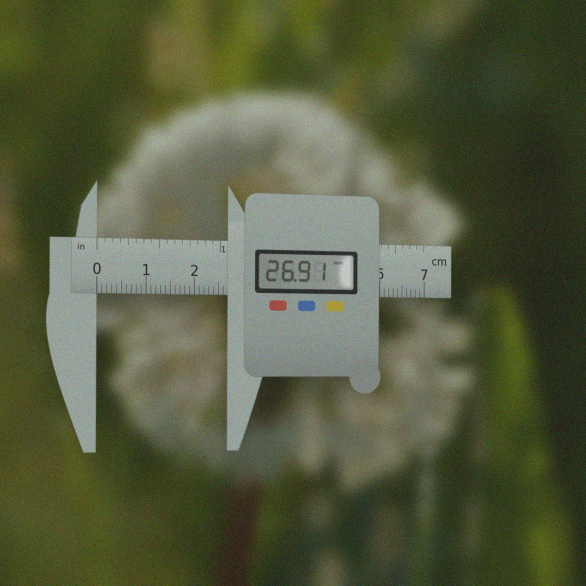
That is **26.91** mm
